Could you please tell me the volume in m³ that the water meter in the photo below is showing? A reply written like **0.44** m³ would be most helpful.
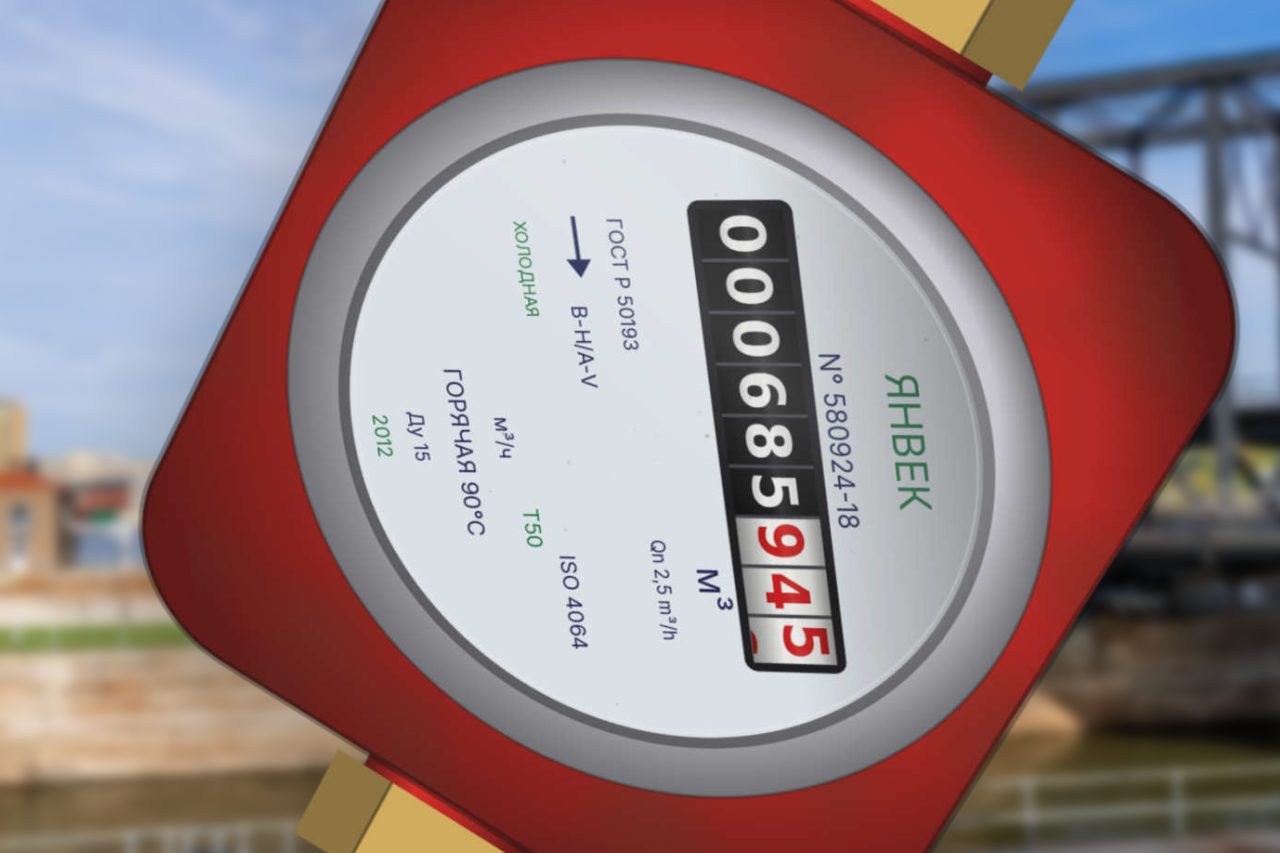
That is **685.945** m³
